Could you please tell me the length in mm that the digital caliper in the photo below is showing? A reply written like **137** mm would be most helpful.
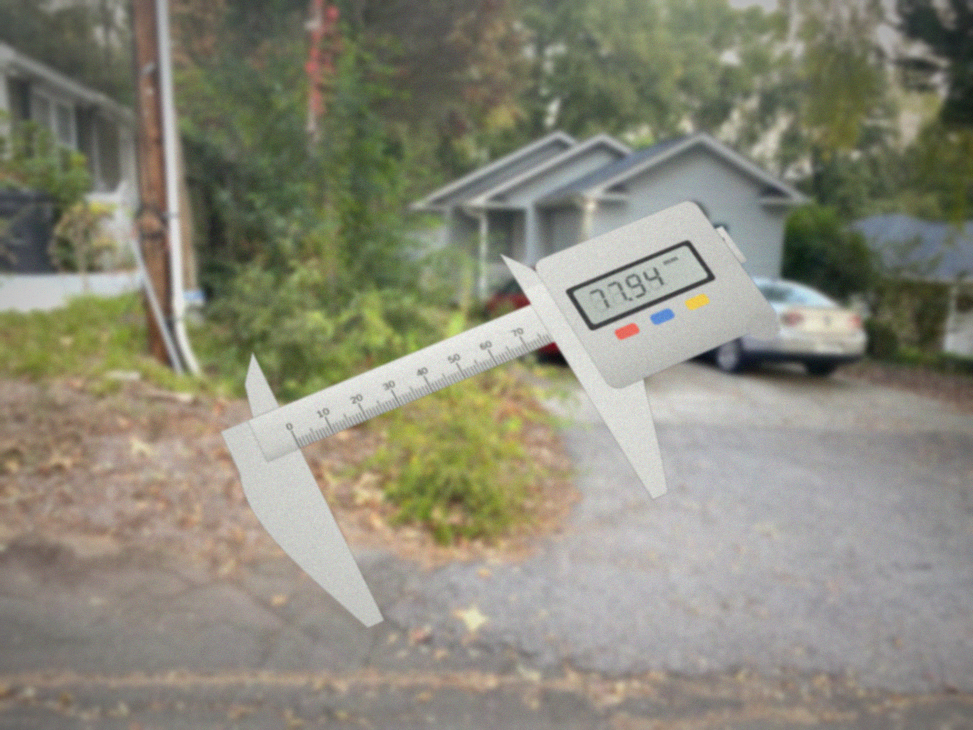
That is **77.94** mm
